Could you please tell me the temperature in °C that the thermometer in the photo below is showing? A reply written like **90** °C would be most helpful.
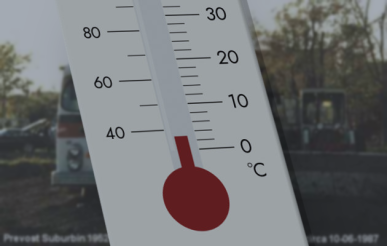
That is **3** °C
